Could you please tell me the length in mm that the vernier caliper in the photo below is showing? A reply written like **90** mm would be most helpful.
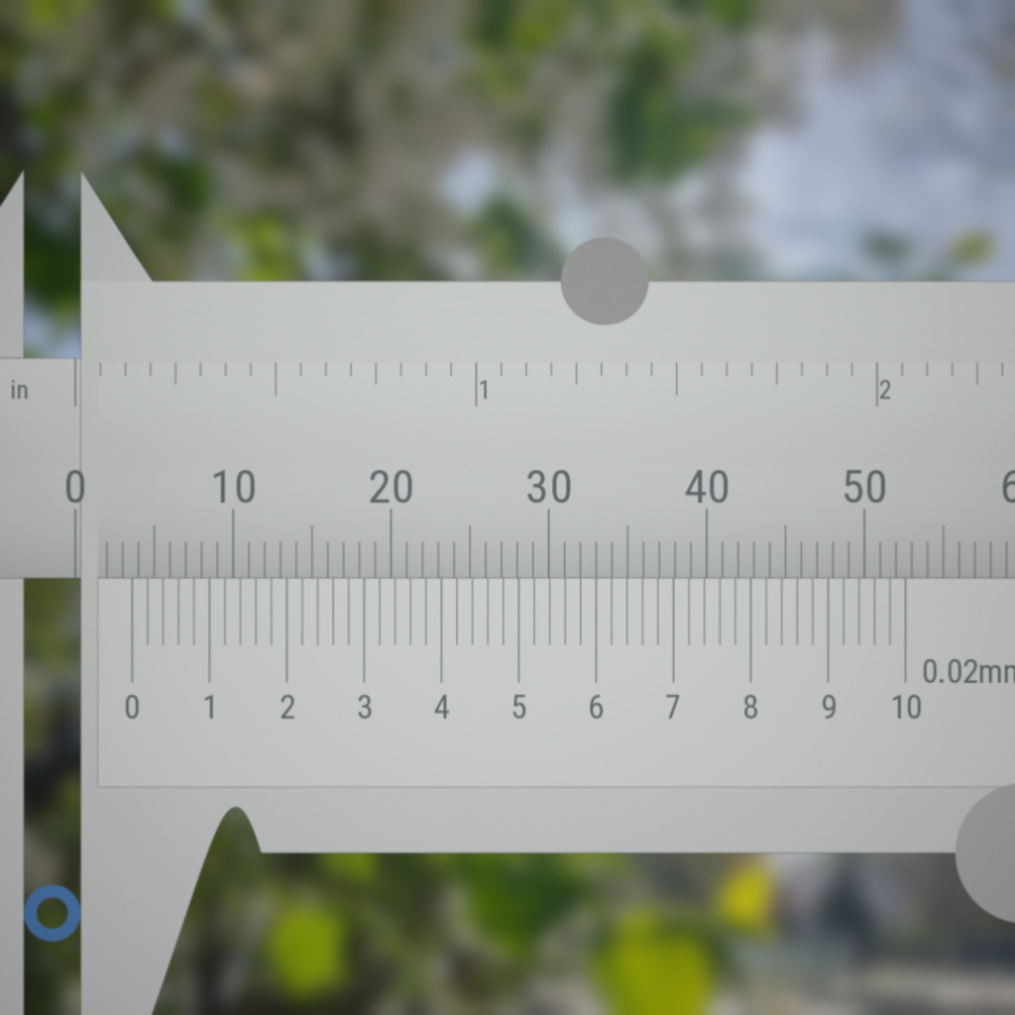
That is **3.6** mm
